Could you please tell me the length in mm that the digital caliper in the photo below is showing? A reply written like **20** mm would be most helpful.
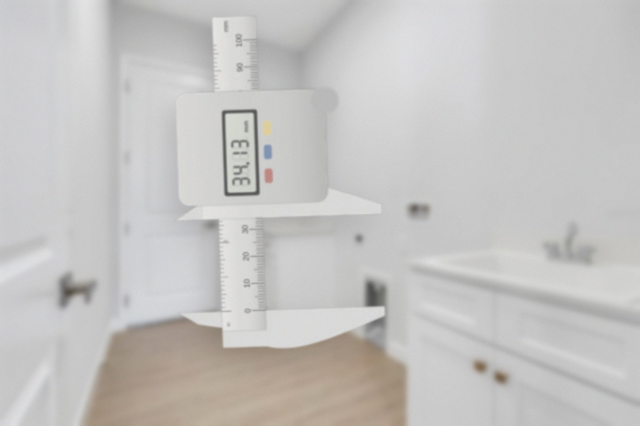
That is **34.13** mm
